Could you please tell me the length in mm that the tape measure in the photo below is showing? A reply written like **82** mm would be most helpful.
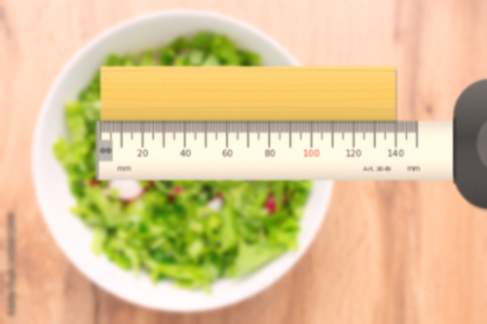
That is **140** mm
